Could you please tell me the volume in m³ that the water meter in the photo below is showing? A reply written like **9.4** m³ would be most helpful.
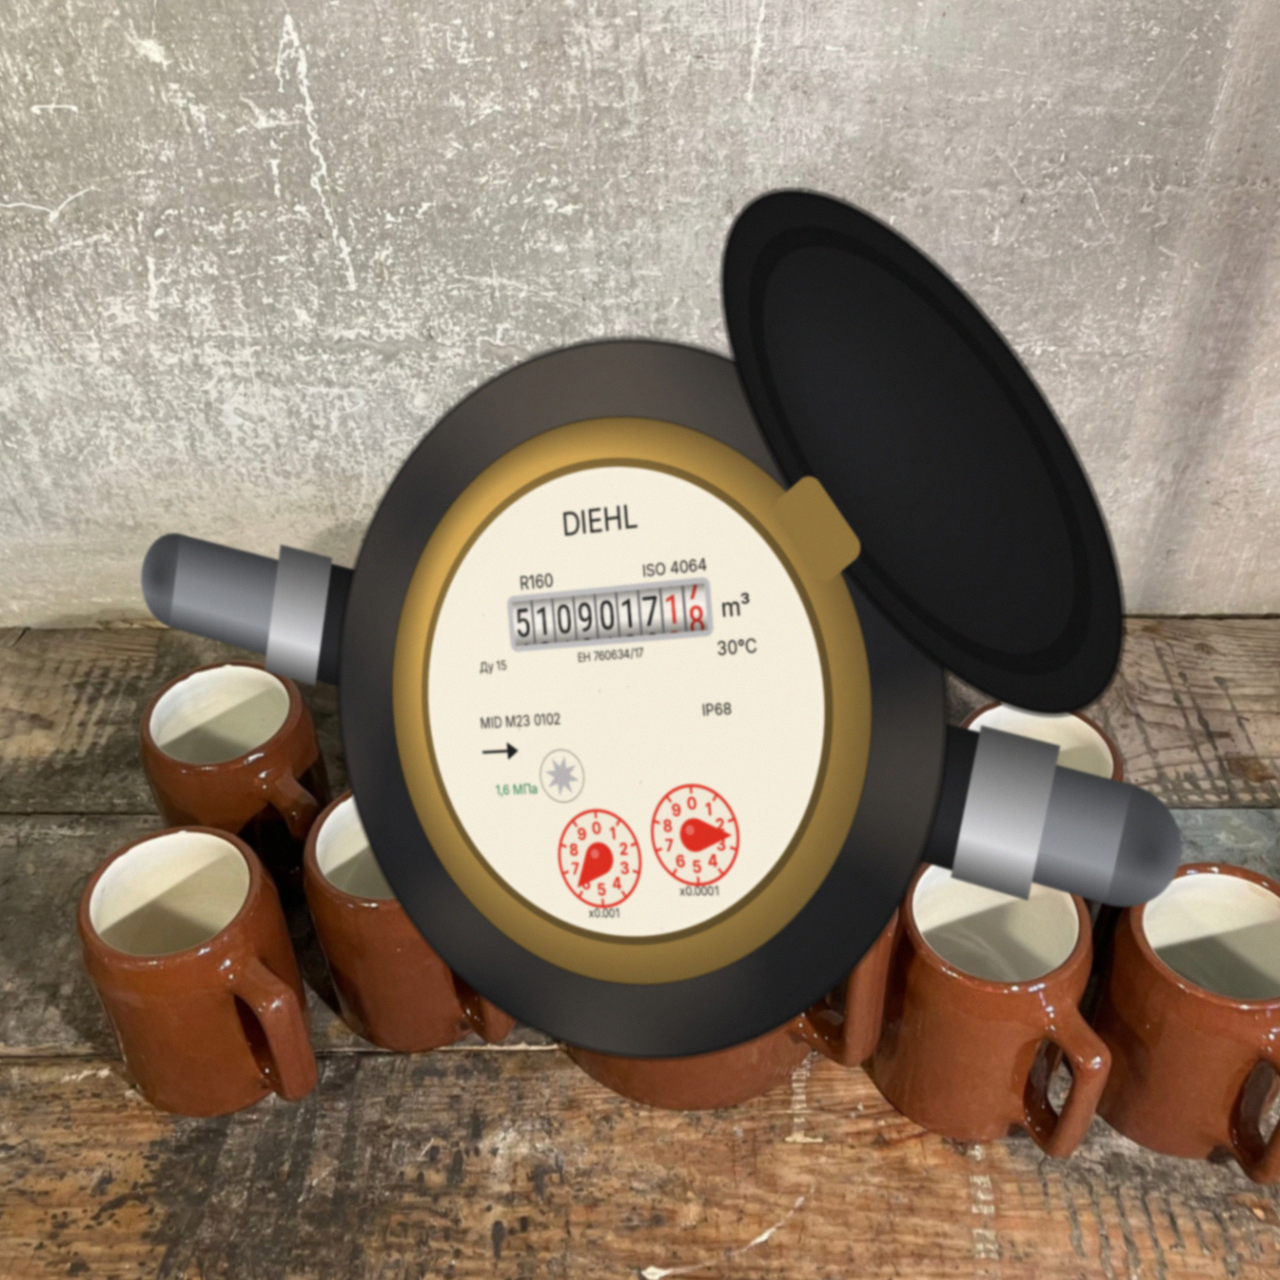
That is **5109017.1762** m³
